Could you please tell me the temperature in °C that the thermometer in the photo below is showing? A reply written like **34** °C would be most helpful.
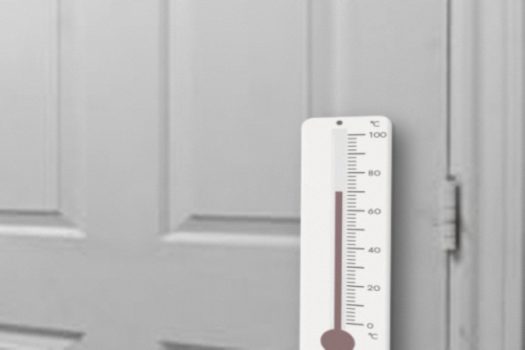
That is **70** °C
